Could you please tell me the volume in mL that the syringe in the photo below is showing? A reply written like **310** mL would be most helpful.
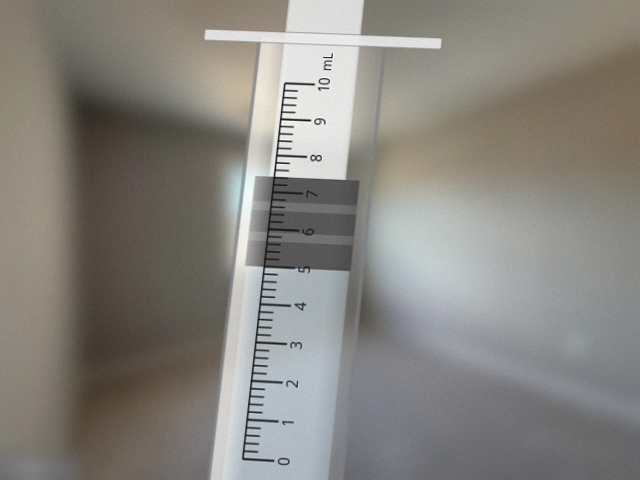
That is **5** mL
